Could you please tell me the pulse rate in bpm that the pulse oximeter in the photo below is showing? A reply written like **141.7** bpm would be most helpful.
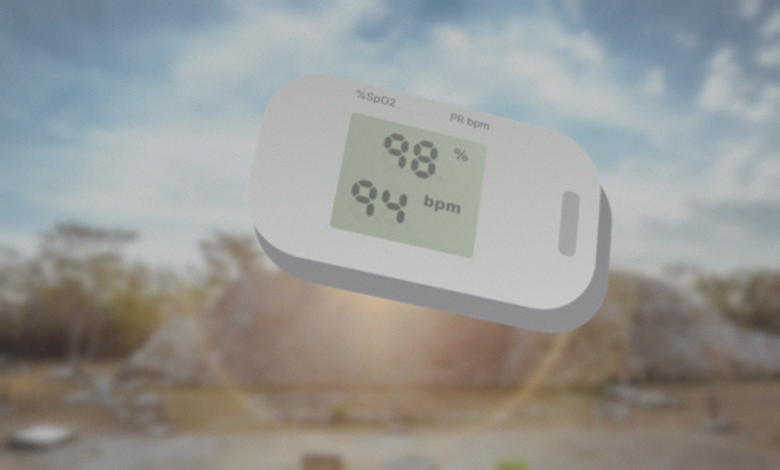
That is **94** bpm
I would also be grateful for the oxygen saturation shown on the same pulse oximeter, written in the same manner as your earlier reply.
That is **98** %
